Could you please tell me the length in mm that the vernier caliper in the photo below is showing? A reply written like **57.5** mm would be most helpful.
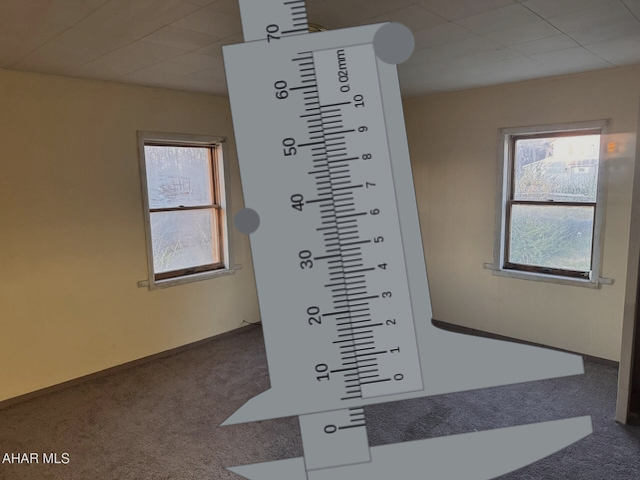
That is **7.2** mm
